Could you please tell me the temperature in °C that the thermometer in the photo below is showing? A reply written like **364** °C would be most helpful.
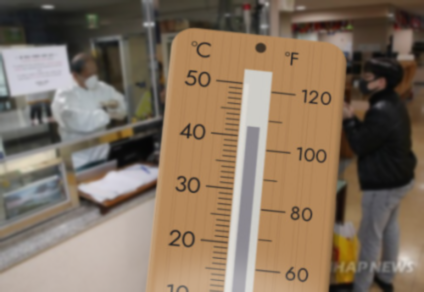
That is **42** °C
